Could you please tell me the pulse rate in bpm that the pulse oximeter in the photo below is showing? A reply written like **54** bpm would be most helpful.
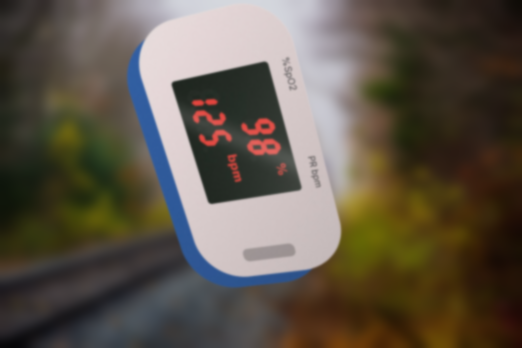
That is **125** bpm
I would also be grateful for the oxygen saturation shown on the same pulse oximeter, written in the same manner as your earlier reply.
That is **98** %
